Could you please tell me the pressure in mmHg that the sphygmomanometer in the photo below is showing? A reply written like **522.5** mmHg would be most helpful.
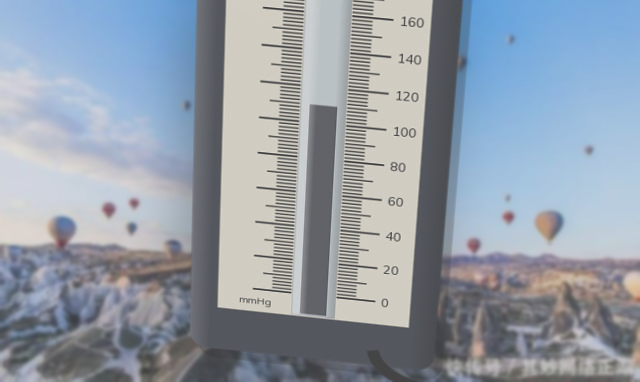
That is **110** mmHg
